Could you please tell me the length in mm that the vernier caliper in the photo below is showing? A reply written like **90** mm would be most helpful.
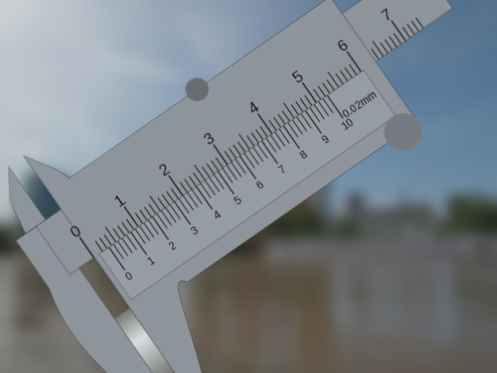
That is **3.4** mm
